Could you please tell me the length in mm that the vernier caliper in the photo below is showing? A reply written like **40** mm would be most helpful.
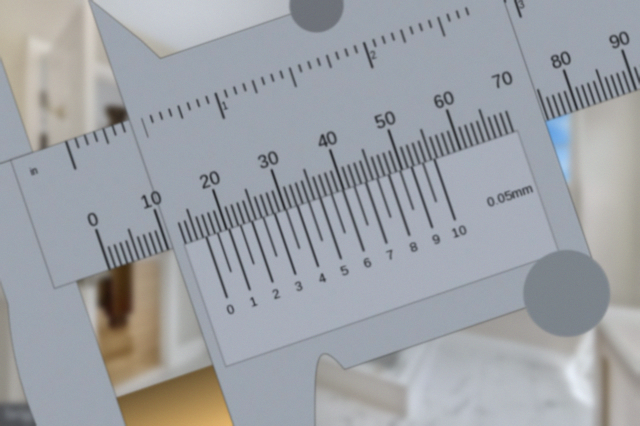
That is **16.5** mm
